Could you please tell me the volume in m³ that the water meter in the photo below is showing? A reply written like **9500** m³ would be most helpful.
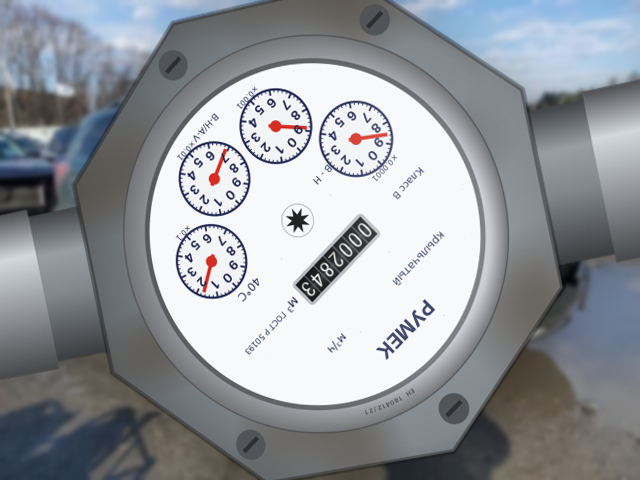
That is **2843.1688** m³
